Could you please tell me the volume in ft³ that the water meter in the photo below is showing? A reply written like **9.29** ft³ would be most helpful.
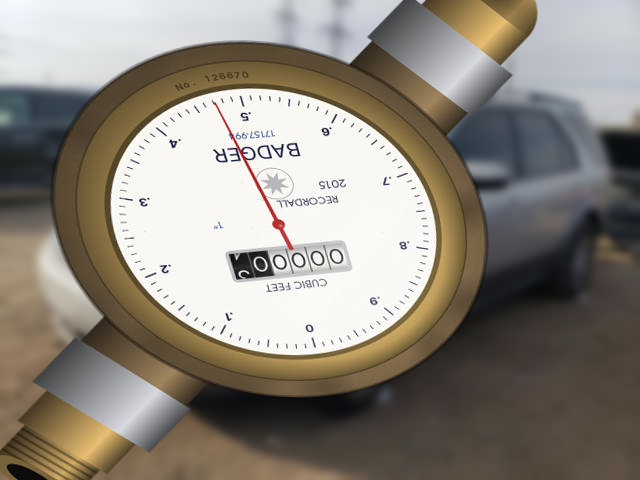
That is **3.47** ft³
